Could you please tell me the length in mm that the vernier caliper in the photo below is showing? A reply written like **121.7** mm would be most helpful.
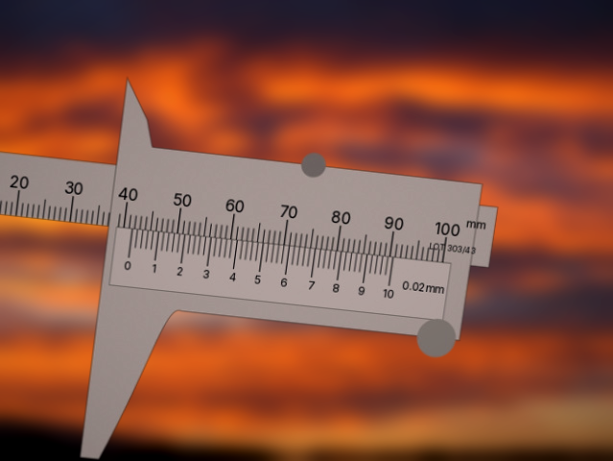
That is **41.6** mm
